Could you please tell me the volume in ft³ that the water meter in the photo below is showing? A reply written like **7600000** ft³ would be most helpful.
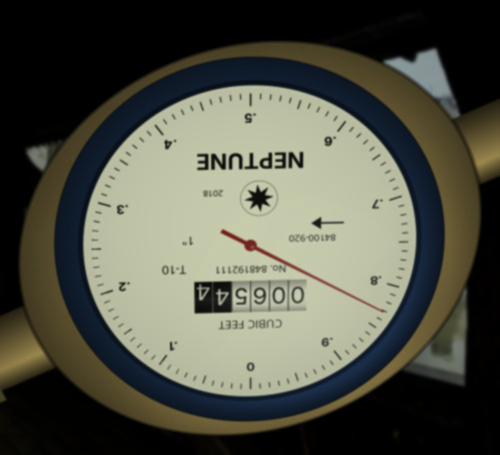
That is **6543.83** ft³
